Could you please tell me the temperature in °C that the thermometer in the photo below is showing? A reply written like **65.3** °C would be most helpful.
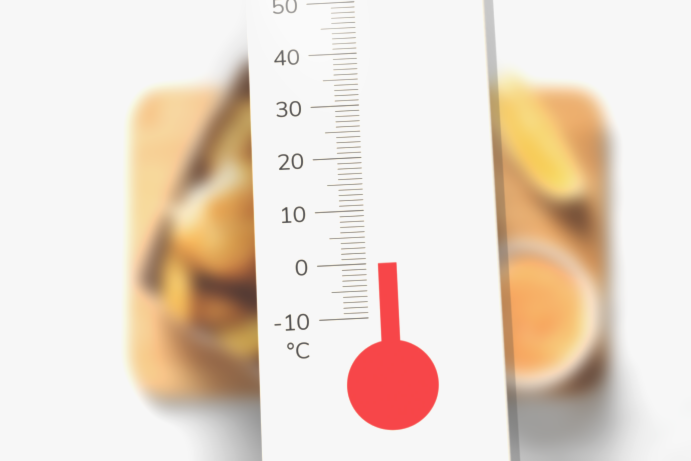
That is **0** °C
